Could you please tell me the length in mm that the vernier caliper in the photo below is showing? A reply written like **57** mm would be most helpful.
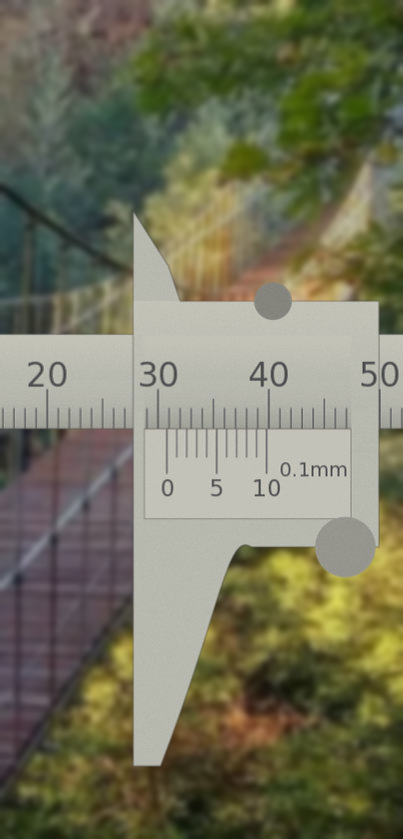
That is **30.8** mm
